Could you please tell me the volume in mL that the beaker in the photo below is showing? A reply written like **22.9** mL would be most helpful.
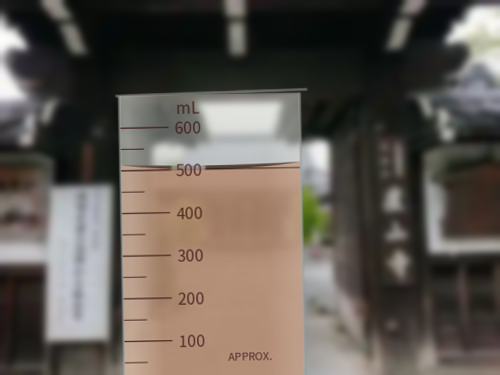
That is **500** mL
